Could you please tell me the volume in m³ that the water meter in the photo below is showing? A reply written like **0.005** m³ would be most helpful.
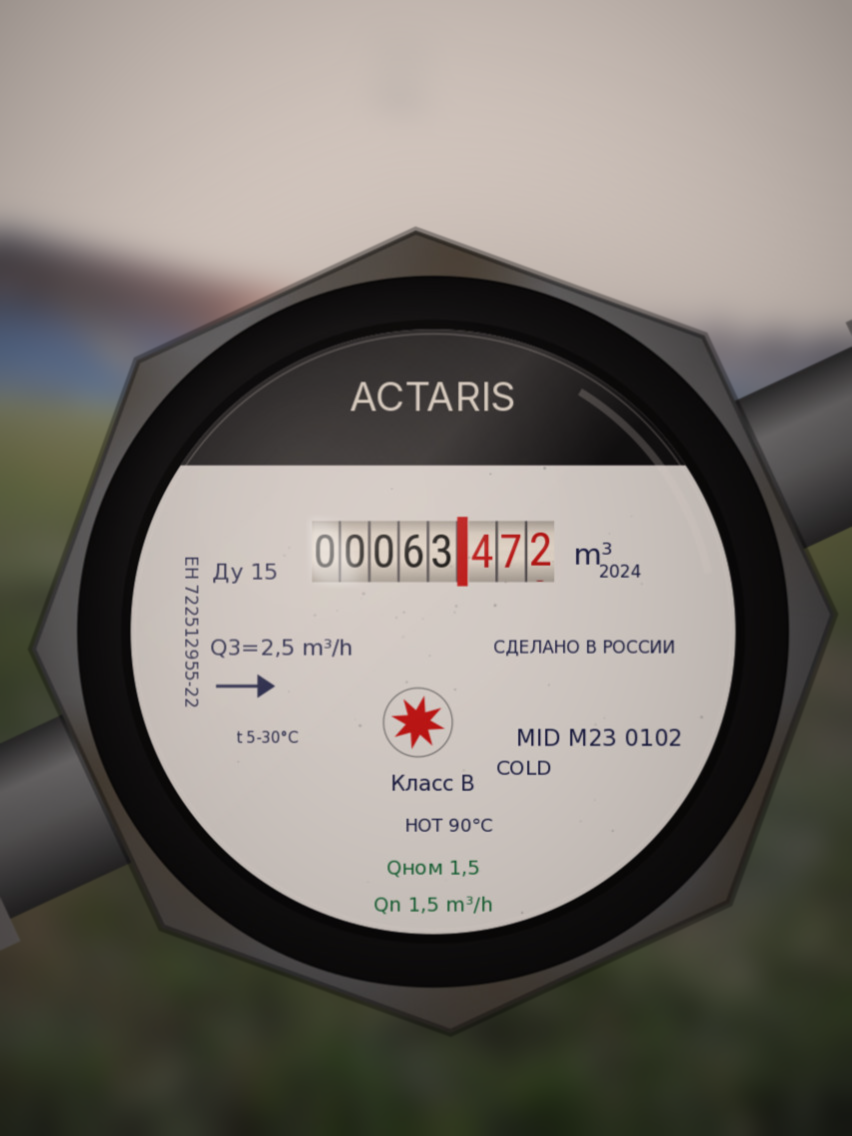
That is **63.472** m³
